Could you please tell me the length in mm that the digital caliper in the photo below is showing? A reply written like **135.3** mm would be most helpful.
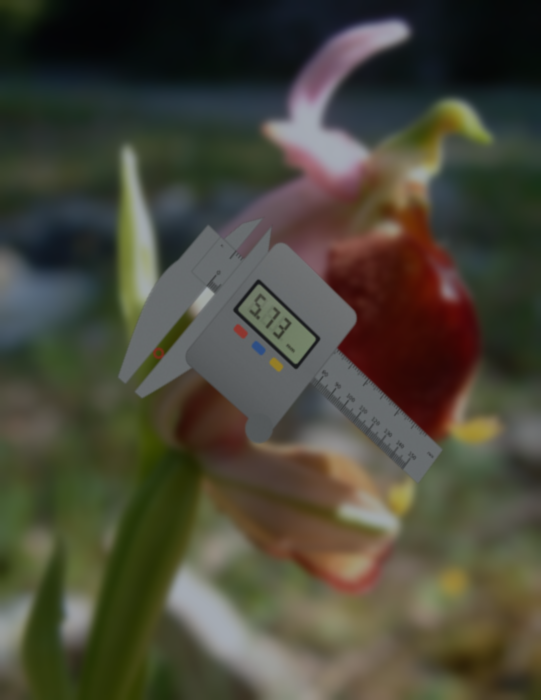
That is **5.73** mm
